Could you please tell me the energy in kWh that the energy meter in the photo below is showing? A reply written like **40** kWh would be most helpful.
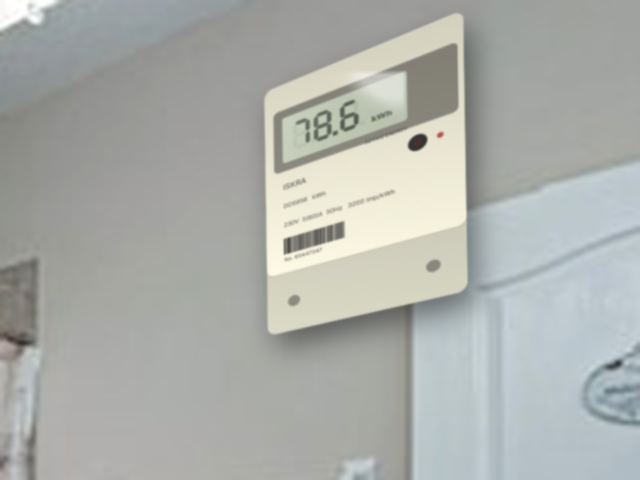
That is **78.6** kWh
